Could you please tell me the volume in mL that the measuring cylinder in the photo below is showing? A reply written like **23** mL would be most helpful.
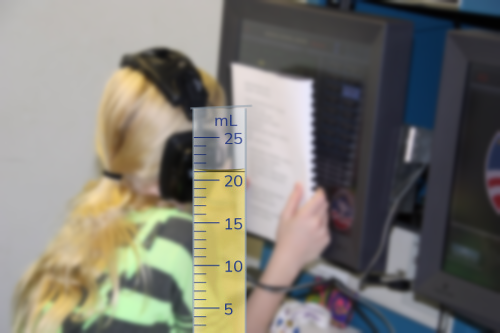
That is **21** mL
